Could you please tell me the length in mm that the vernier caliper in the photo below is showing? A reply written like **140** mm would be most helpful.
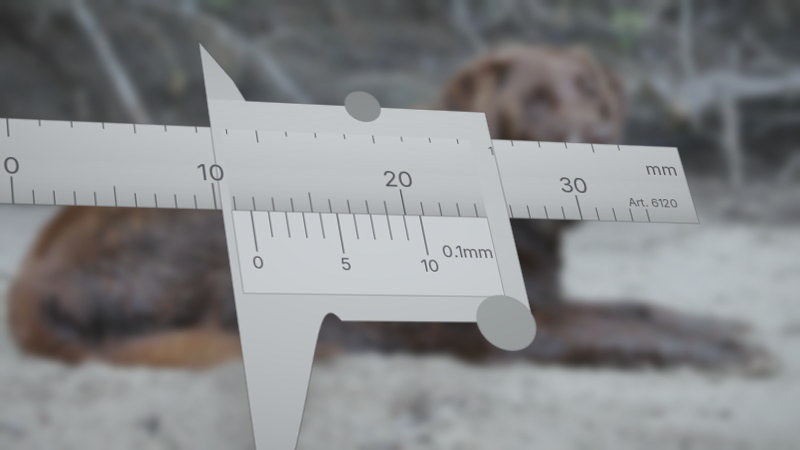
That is **11.8** mm
